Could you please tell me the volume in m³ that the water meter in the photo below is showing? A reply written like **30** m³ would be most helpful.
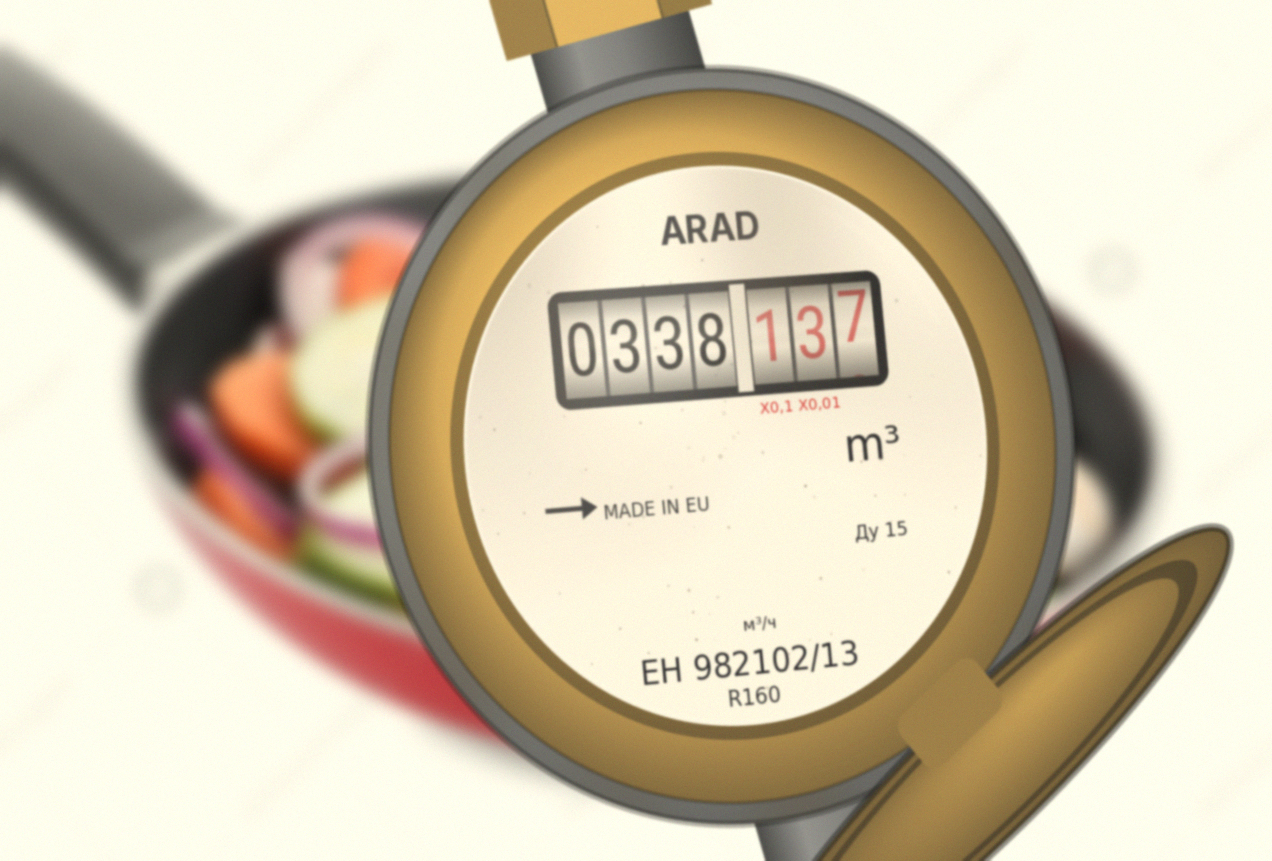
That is **338.137** m³
